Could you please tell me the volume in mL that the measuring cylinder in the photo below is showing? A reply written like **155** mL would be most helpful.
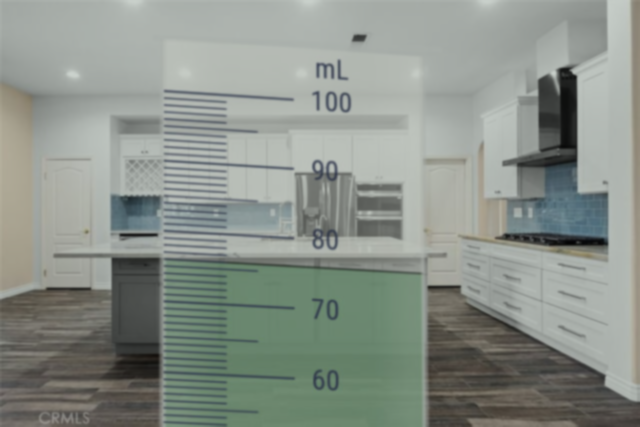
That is **76** mL
